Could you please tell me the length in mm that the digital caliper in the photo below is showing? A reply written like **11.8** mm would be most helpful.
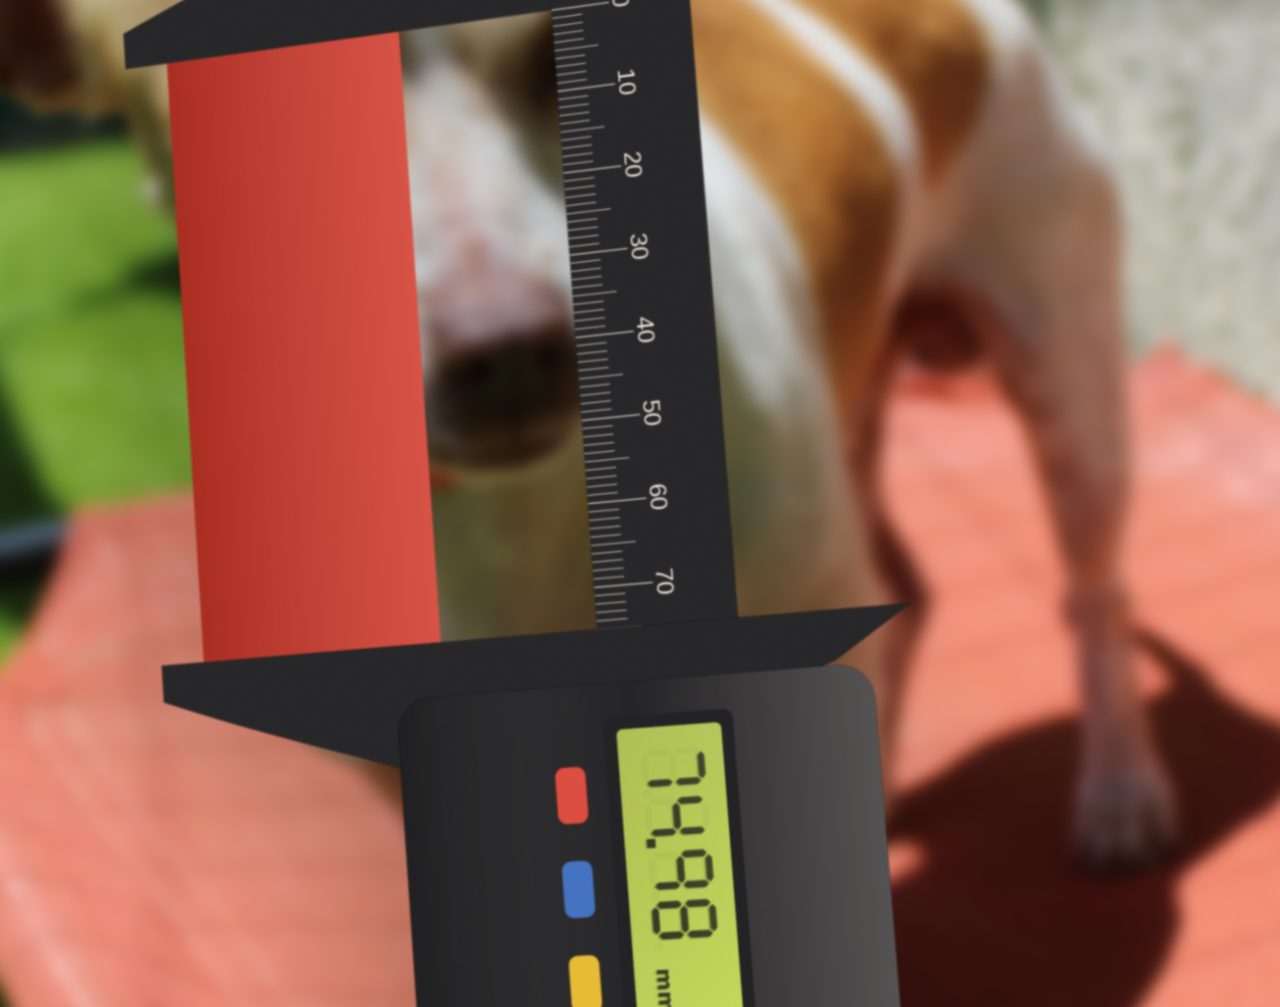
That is **74.98** mm
